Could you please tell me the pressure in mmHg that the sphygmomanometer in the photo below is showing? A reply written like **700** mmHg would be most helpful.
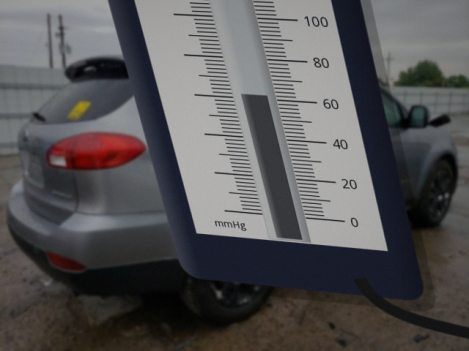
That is **62** mmHg
